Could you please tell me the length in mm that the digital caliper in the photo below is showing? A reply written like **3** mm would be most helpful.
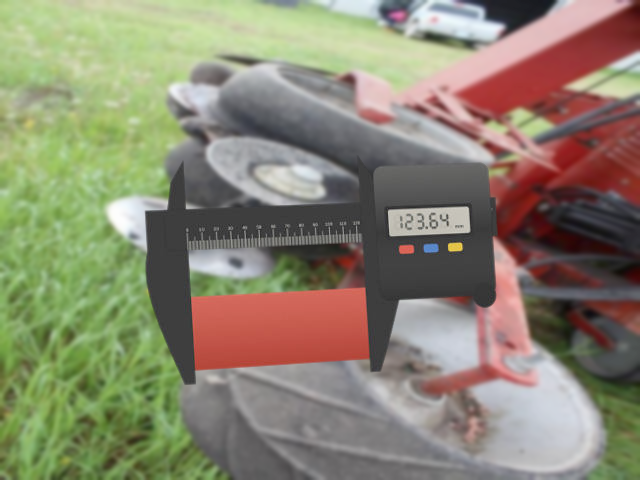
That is **123.64** mm
